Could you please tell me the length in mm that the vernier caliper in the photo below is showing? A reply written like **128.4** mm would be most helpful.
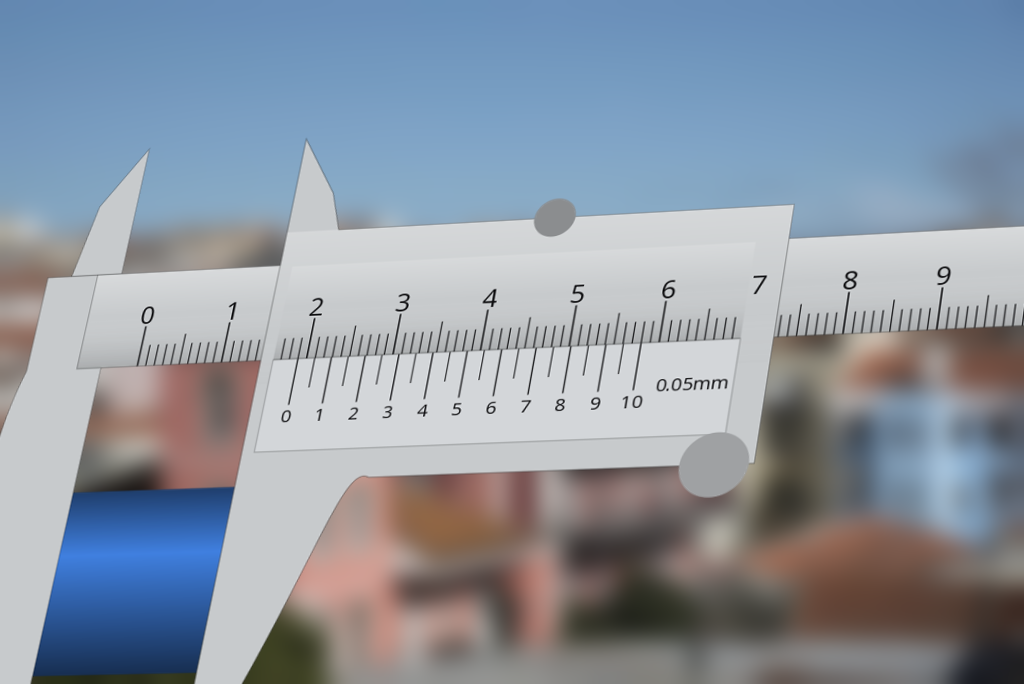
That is **19.0** mm
